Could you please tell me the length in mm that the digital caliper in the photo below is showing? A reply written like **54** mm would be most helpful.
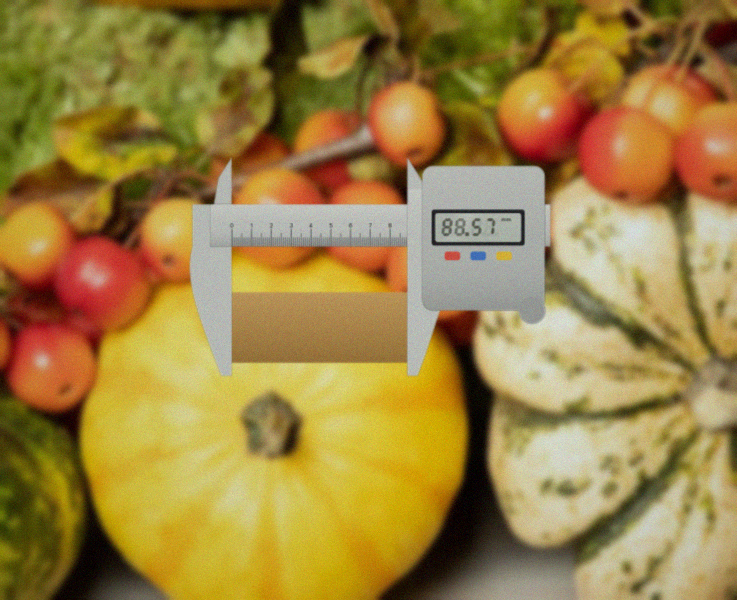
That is **88.57** mm
